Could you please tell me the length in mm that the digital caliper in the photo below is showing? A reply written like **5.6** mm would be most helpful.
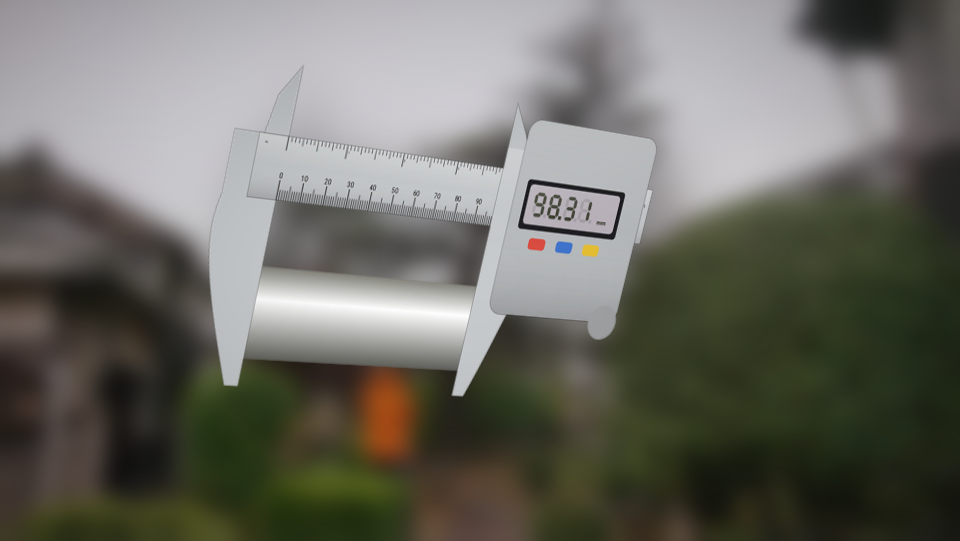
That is **98.31** mm
